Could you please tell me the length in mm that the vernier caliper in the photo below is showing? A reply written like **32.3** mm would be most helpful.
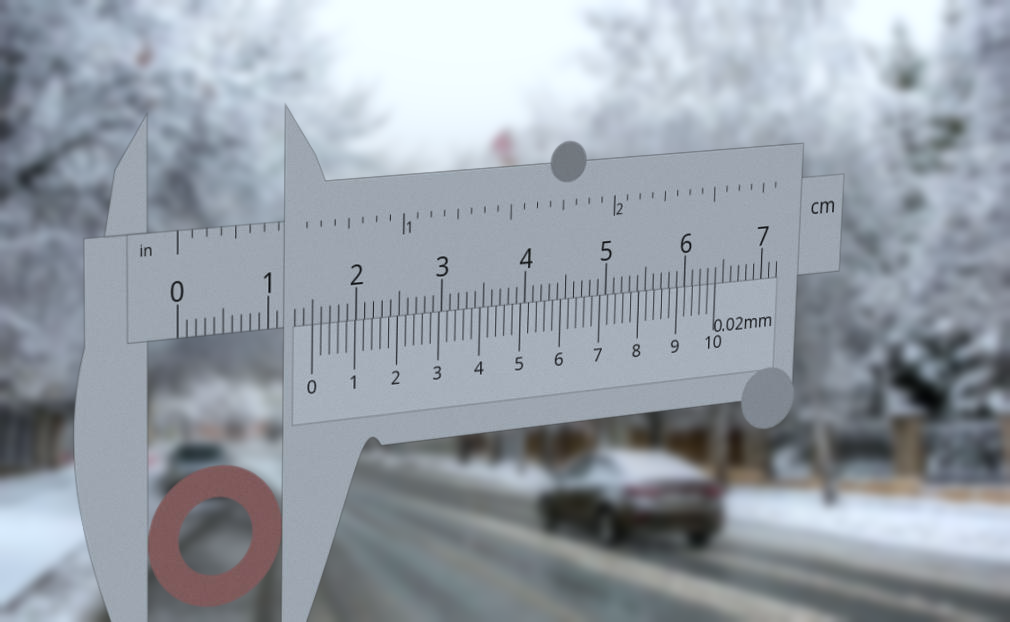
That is **15.0** mm
